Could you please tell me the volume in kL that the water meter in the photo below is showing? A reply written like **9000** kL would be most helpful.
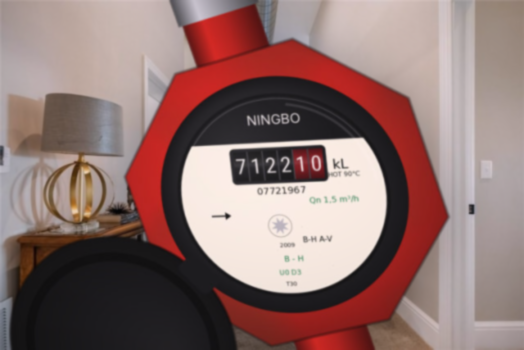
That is **7122.10** kL
